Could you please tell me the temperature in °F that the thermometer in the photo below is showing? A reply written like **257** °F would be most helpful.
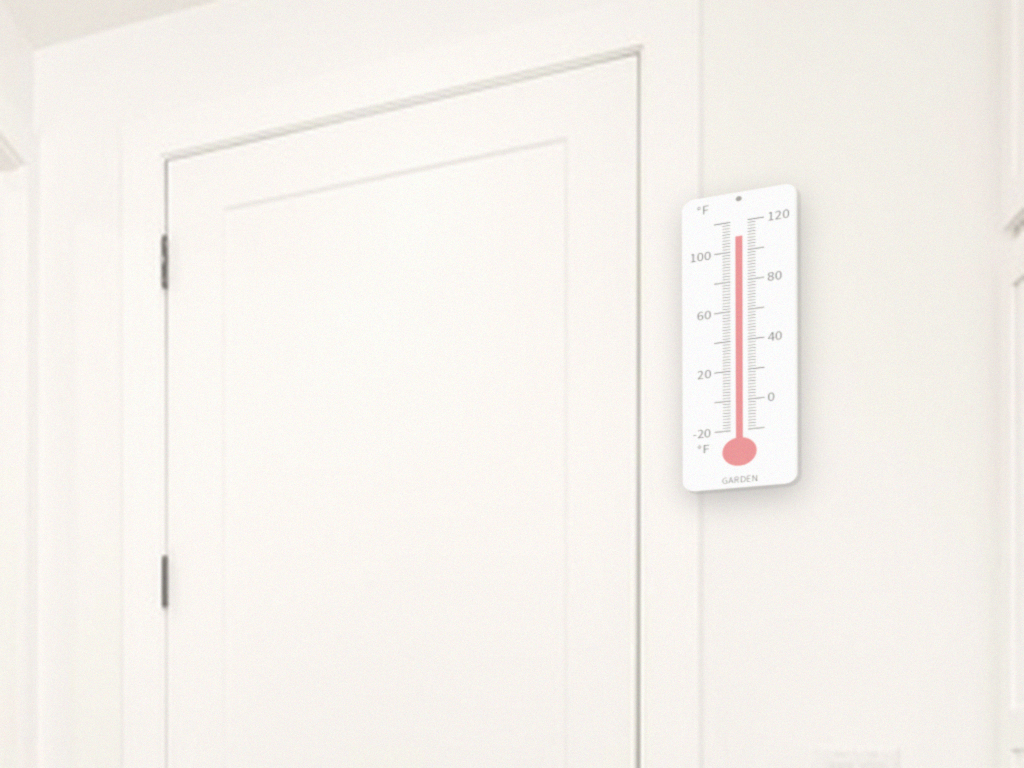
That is **110** °F
